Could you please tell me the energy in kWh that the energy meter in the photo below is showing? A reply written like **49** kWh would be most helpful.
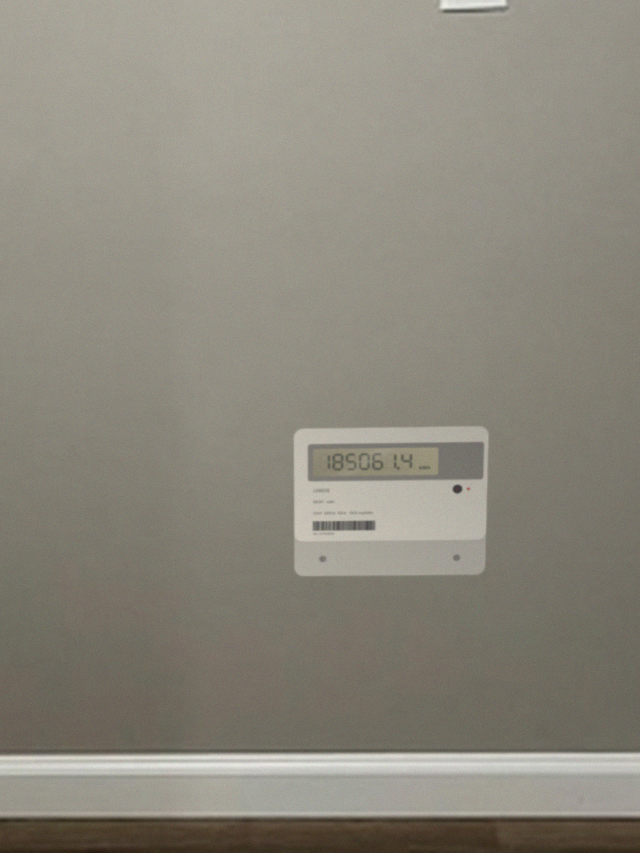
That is **185061.4** kWh
